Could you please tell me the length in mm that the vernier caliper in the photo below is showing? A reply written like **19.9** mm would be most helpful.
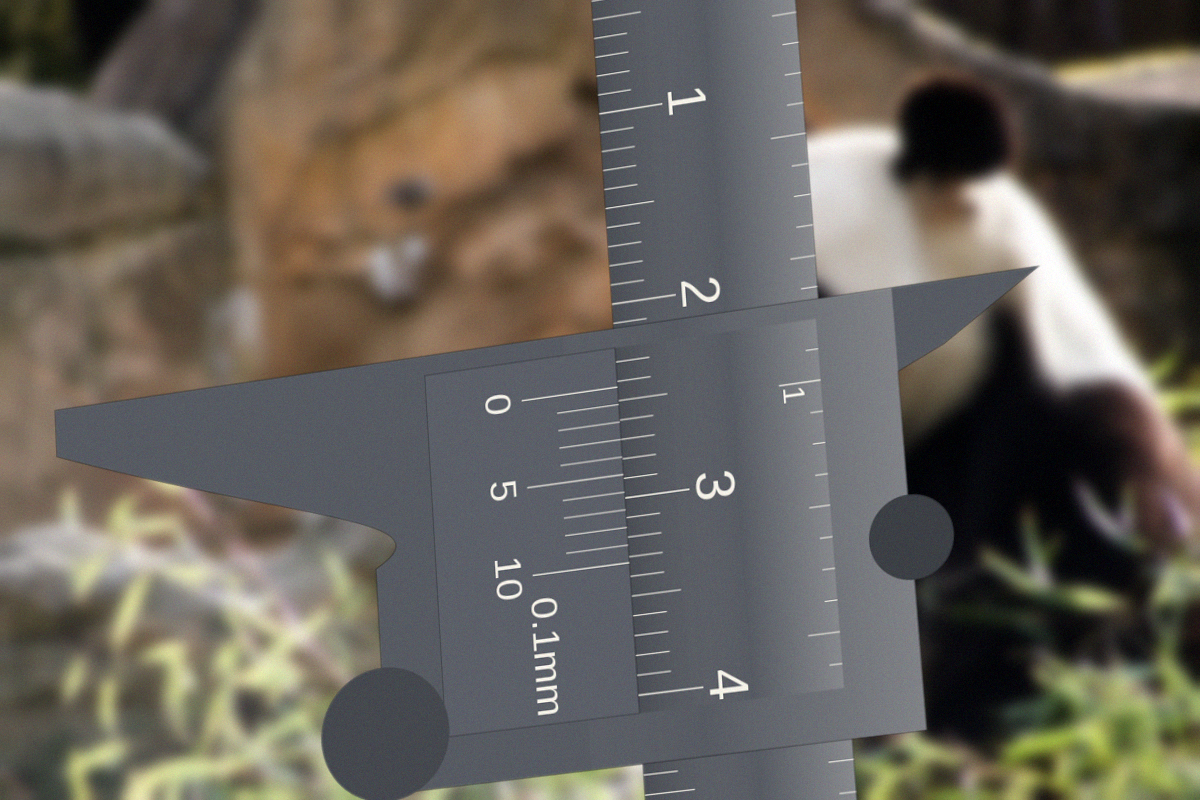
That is **24.3** mm
